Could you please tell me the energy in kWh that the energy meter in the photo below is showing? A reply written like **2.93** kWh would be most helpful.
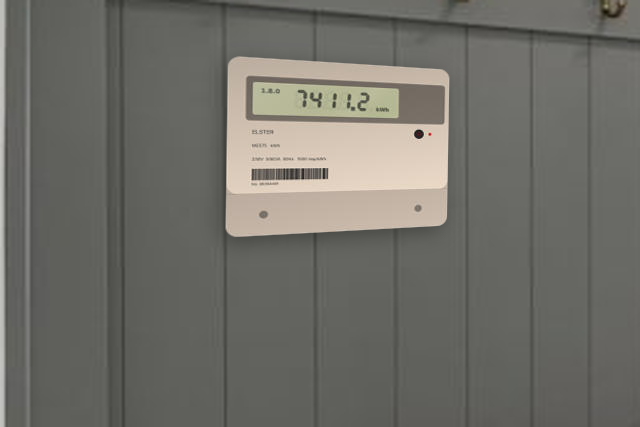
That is **7411.2** kWh
